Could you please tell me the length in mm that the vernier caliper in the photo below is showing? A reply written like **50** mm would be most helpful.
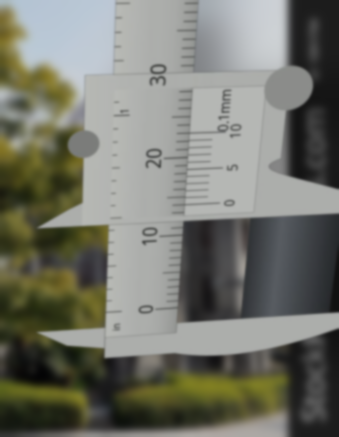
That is **14.0** mm
